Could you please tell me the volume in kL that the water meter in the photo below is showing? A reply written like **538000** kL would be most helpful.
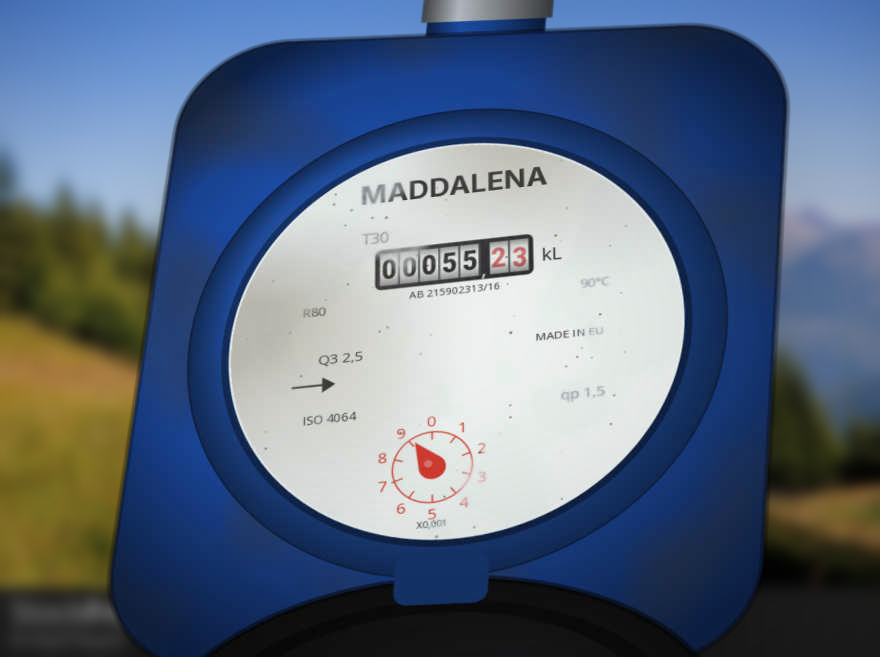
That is **55.229** kL
